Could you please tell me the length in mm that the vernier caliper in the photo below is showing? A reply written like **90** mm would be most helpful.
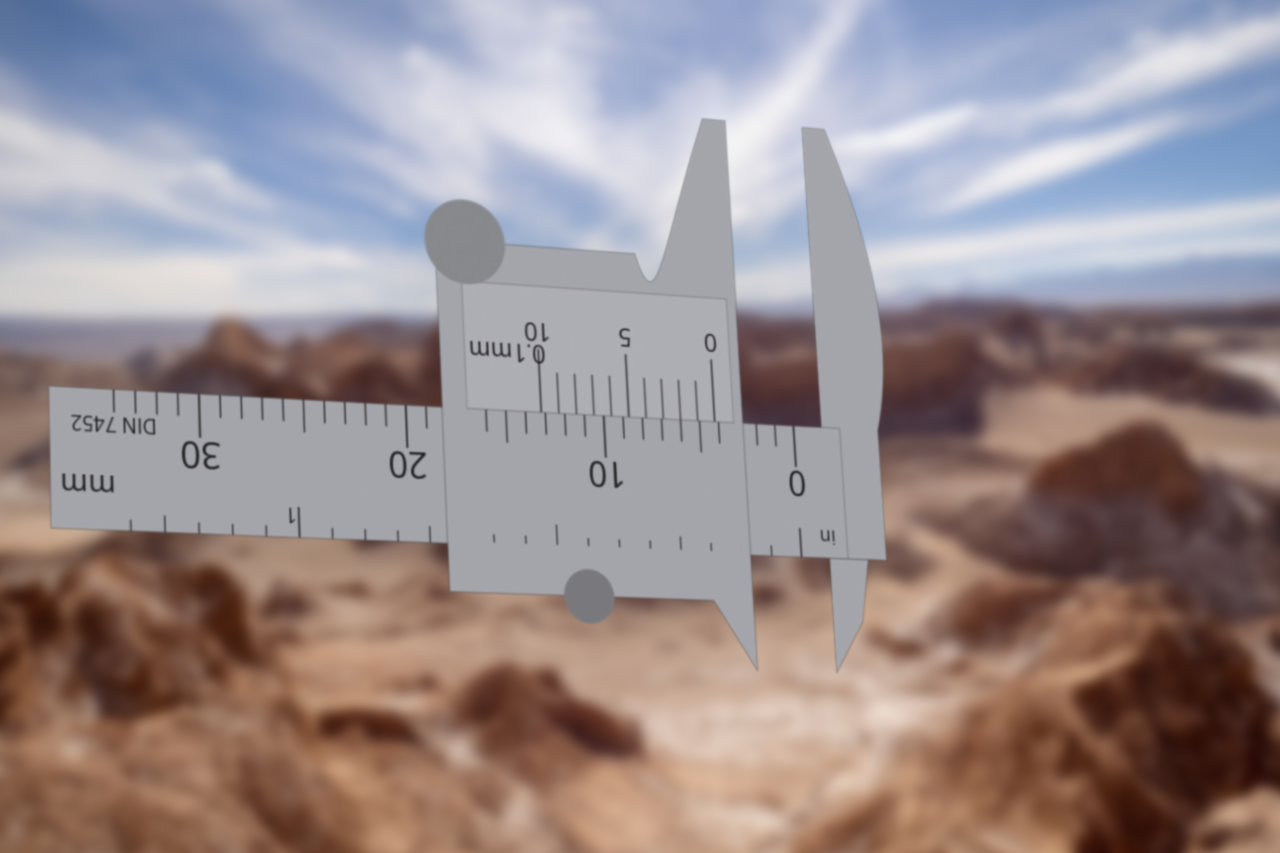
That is **4.2** mm
